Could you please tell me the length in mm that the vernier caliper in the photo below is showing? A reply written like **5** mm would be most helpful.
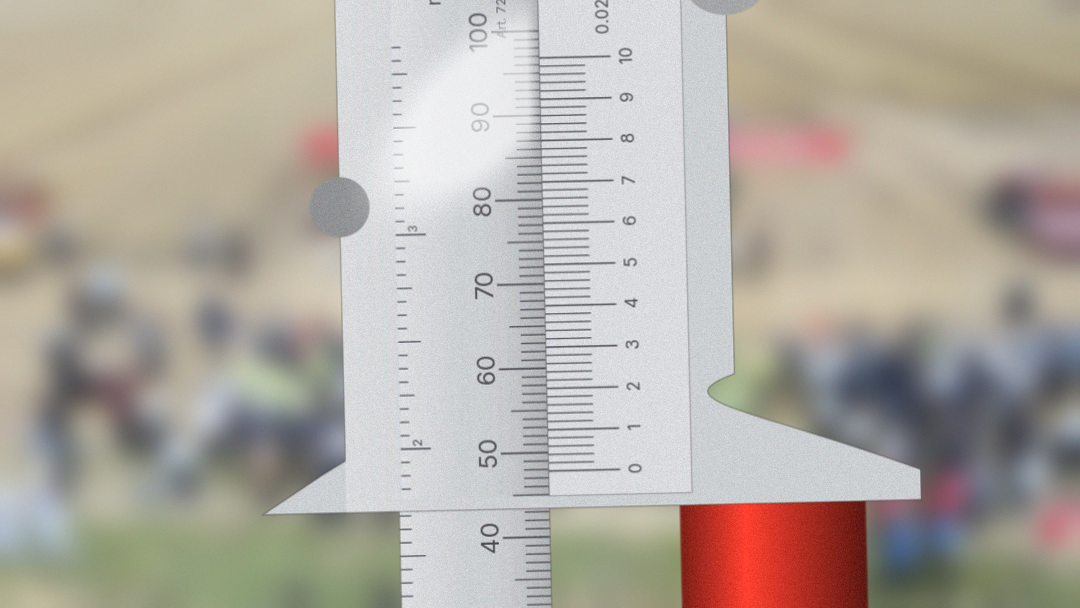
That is **47.8** mm
